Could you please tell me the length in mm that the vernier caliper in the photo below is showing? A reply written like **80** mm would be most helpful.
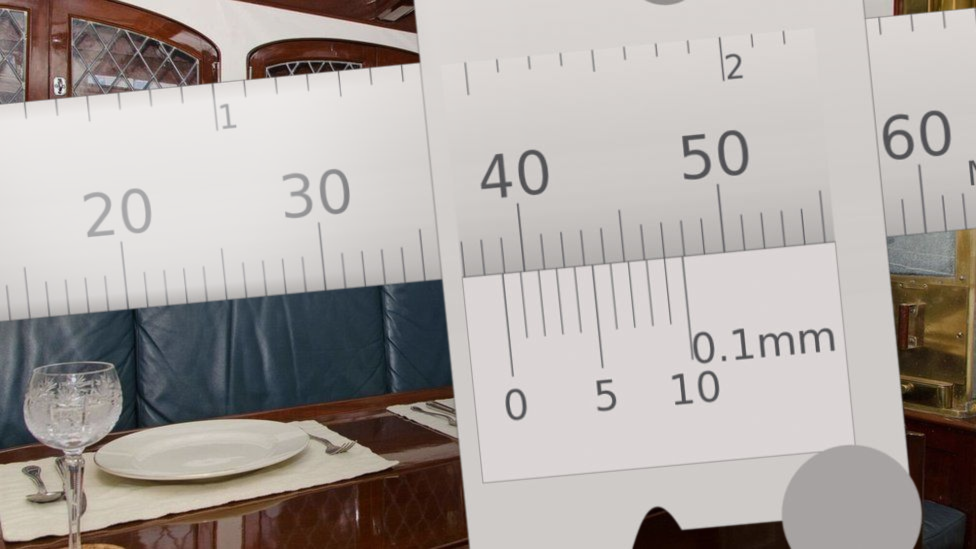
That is **38.9** mm
